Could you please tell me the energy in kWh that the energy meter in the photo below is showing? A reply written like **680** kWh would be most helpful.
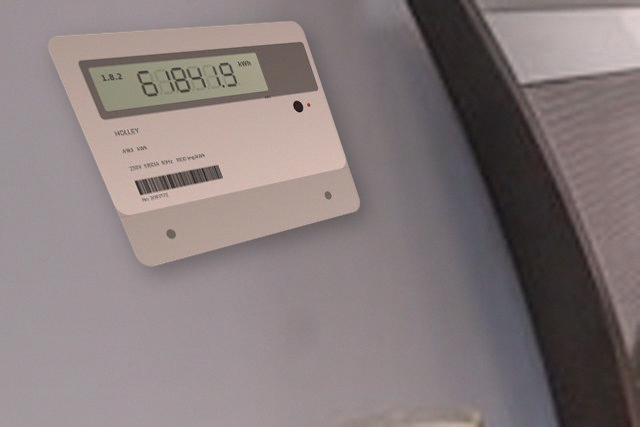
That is **61841.9** kWh
